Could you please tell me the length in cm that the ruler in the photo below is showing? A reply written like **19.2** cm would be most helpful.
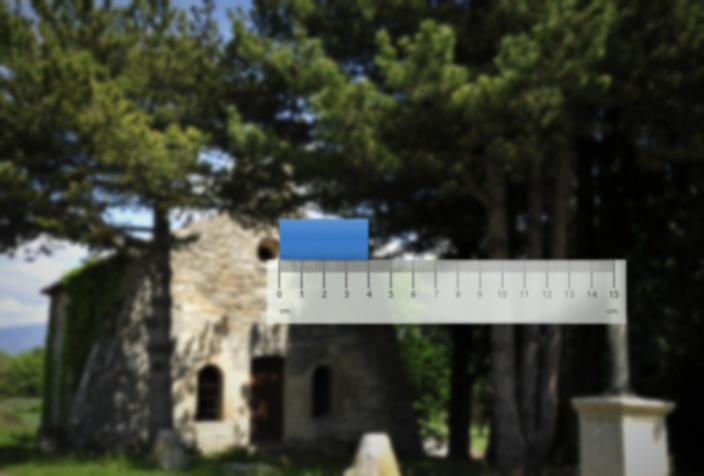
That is **4** cm
